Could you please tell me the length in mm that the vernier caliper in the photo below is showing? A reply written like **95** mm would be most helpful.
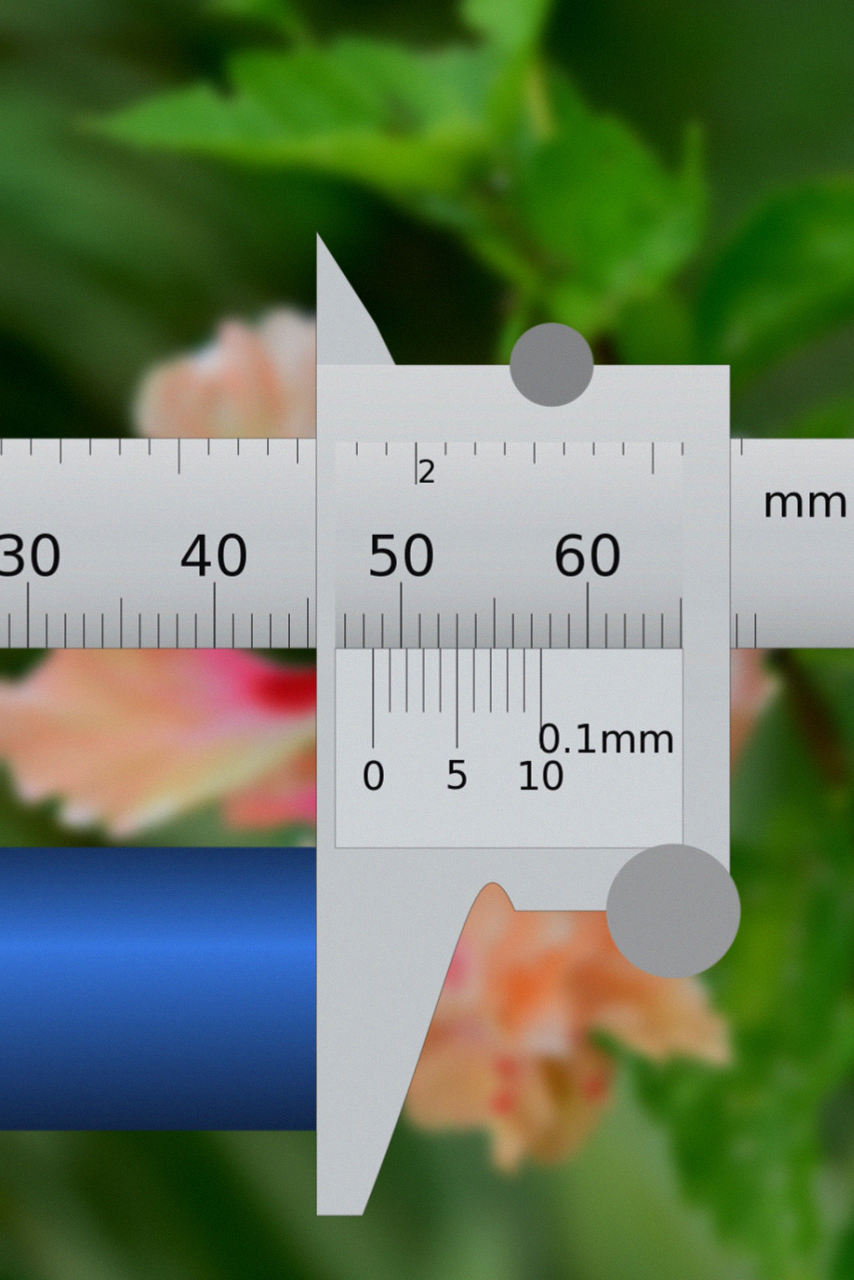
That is **48.5** mm
